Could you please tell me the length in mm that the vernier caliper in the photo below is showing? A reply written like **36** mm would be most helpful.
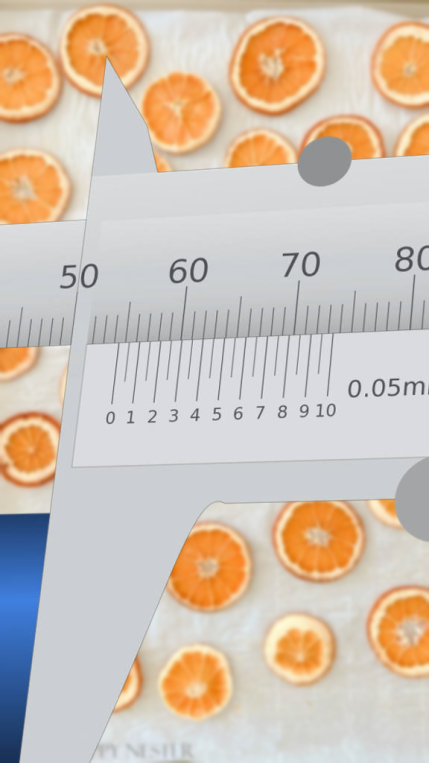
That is **54.4** mm
